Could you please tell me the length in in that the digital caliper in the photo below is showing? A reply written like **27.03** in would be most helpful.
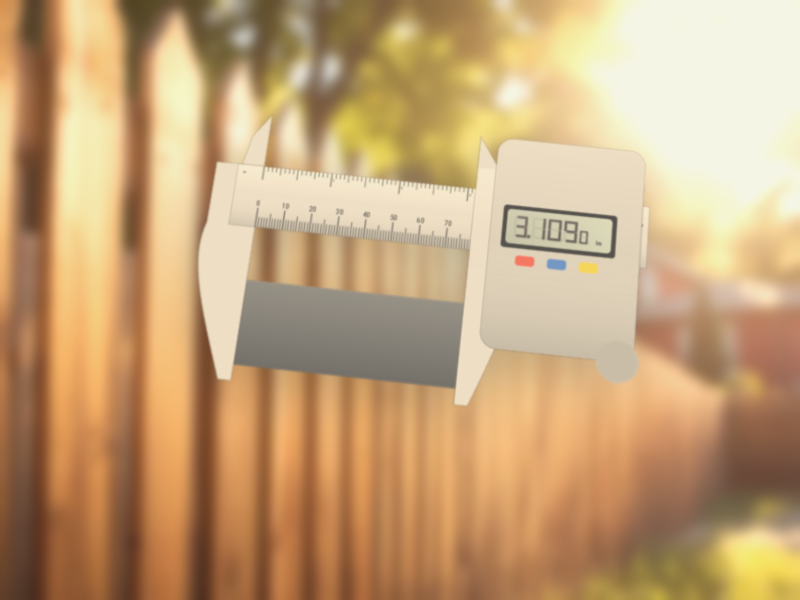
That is **3.1090** in
